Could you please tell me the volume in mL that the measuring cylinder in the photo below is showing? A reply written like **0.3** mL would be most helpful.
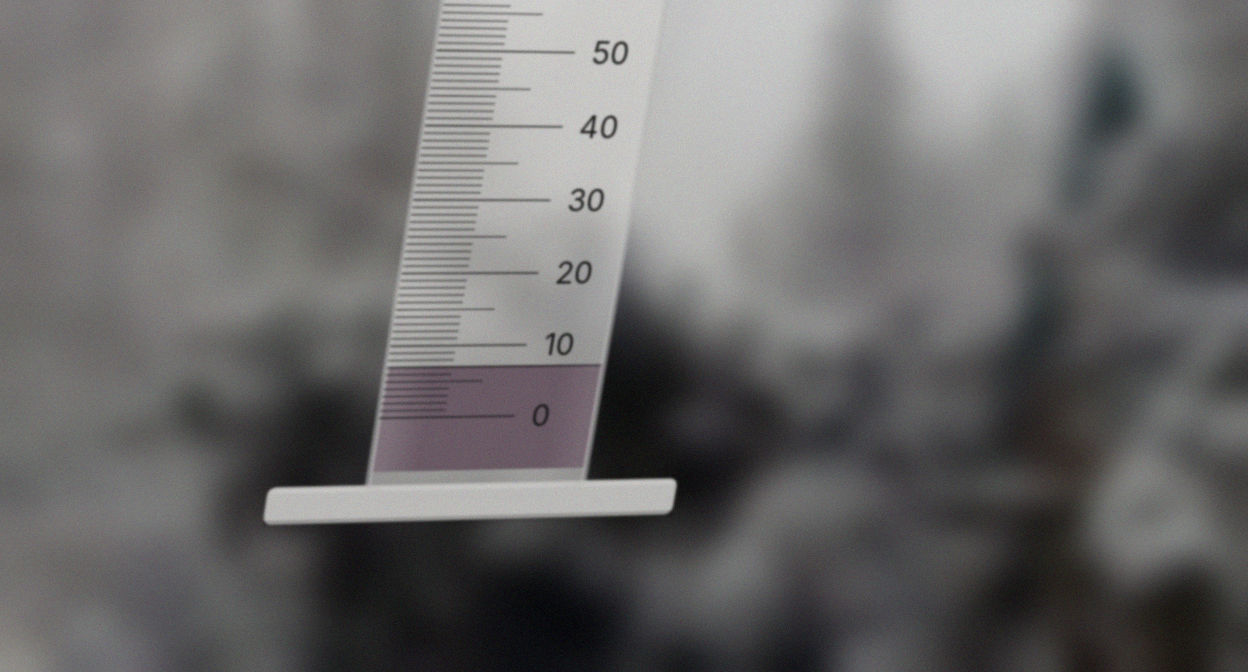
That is **7** mL
